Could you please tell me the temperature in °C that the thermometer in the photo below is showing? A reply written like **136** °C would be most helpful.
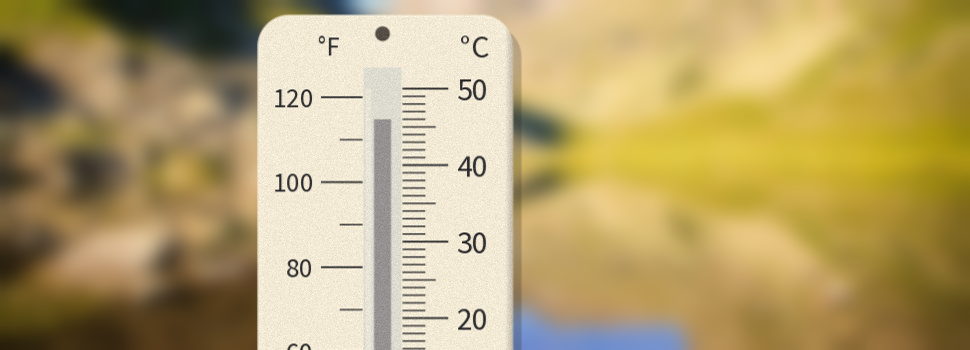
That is **46** °C
